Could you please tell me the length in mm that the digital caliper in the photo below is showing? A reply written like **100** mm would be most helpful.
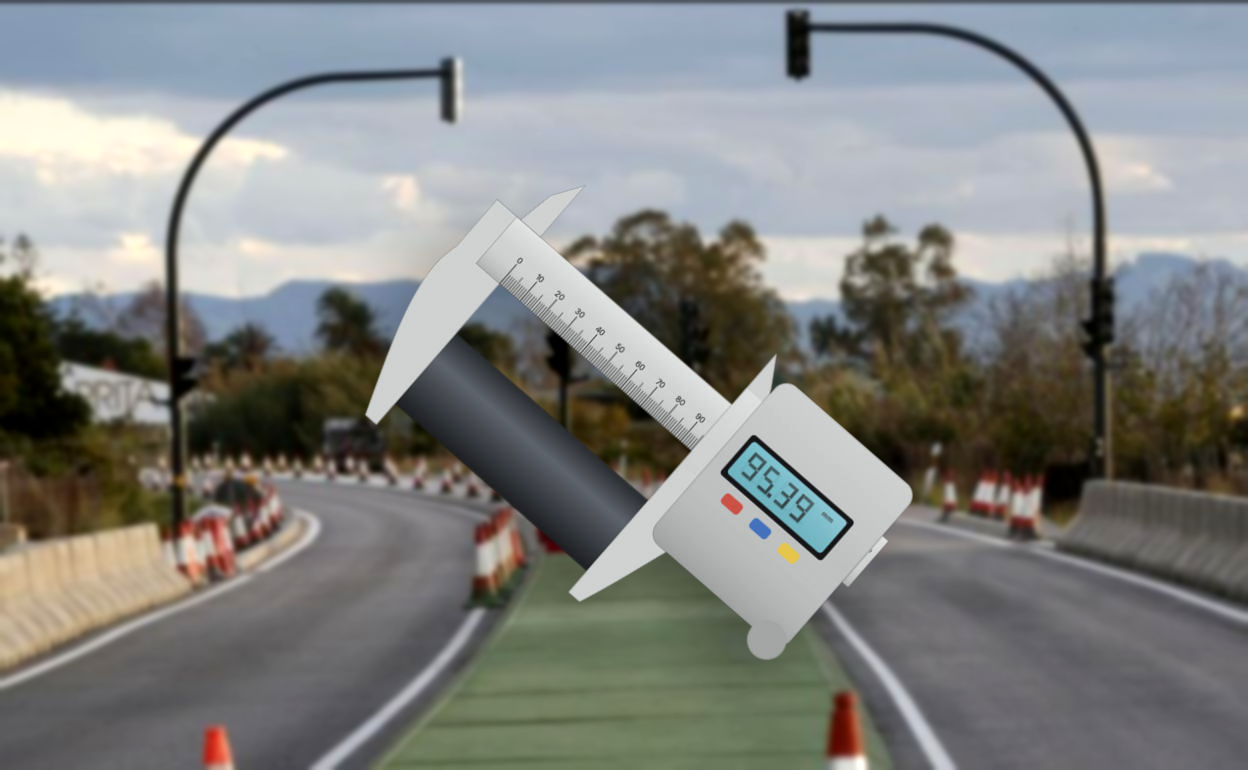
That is **95.39** mm
